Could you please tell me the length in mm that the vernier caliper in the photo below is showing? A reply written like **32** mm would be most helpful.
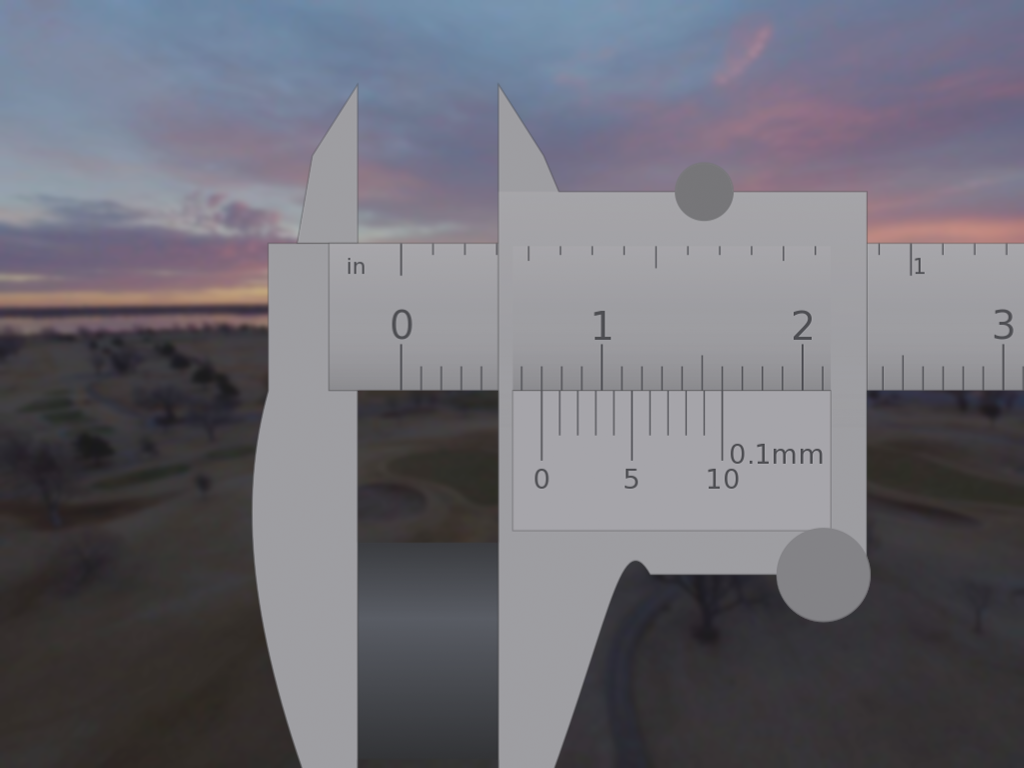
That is **7.0** mm
